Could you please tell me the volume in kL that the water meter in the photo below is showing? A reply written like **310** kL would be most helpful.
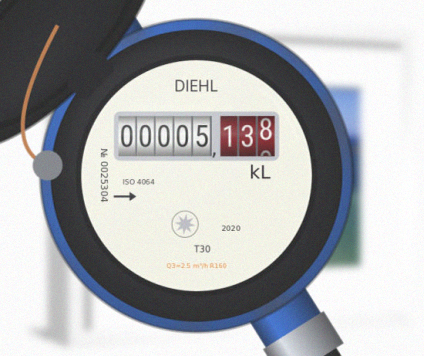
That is **5.138** kL
